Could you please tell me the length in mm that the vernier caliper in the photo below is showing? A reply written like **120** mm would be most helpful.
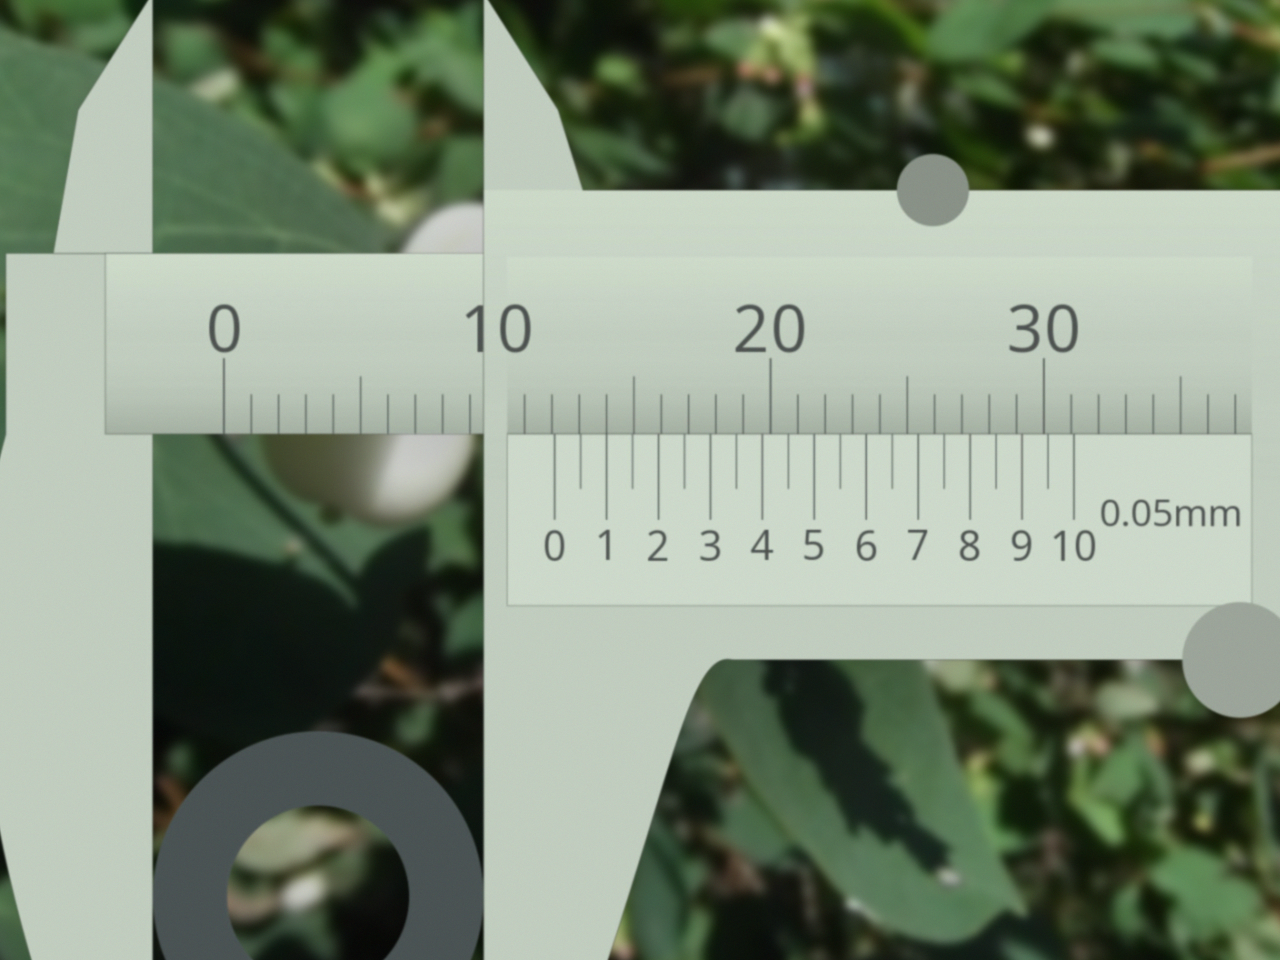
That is **12.1** mm
